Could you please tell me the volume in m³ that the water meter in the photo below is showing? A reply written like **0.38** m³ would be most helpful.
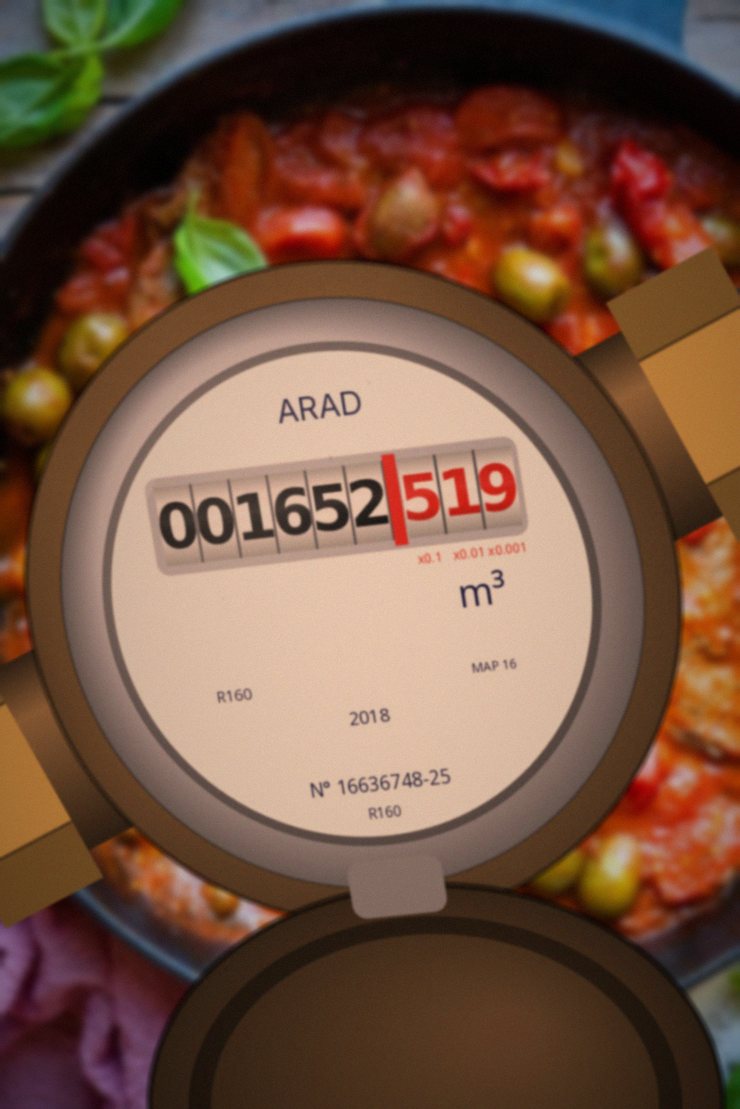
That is **1652.519** m³
